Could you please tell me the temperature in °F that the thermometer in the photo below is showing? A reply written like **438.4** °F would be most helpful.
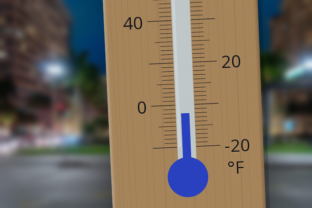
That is **-4** °F
